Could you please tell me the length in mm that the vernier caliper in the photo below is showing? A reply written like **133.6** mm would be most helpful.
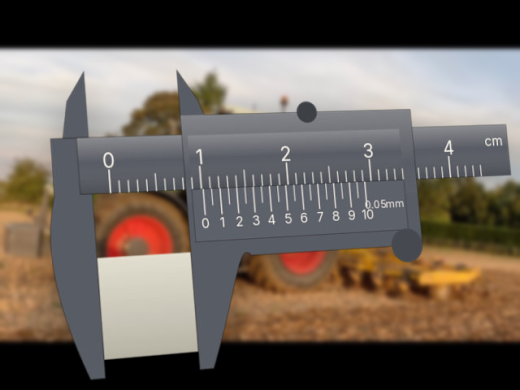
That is **10.2** mm
